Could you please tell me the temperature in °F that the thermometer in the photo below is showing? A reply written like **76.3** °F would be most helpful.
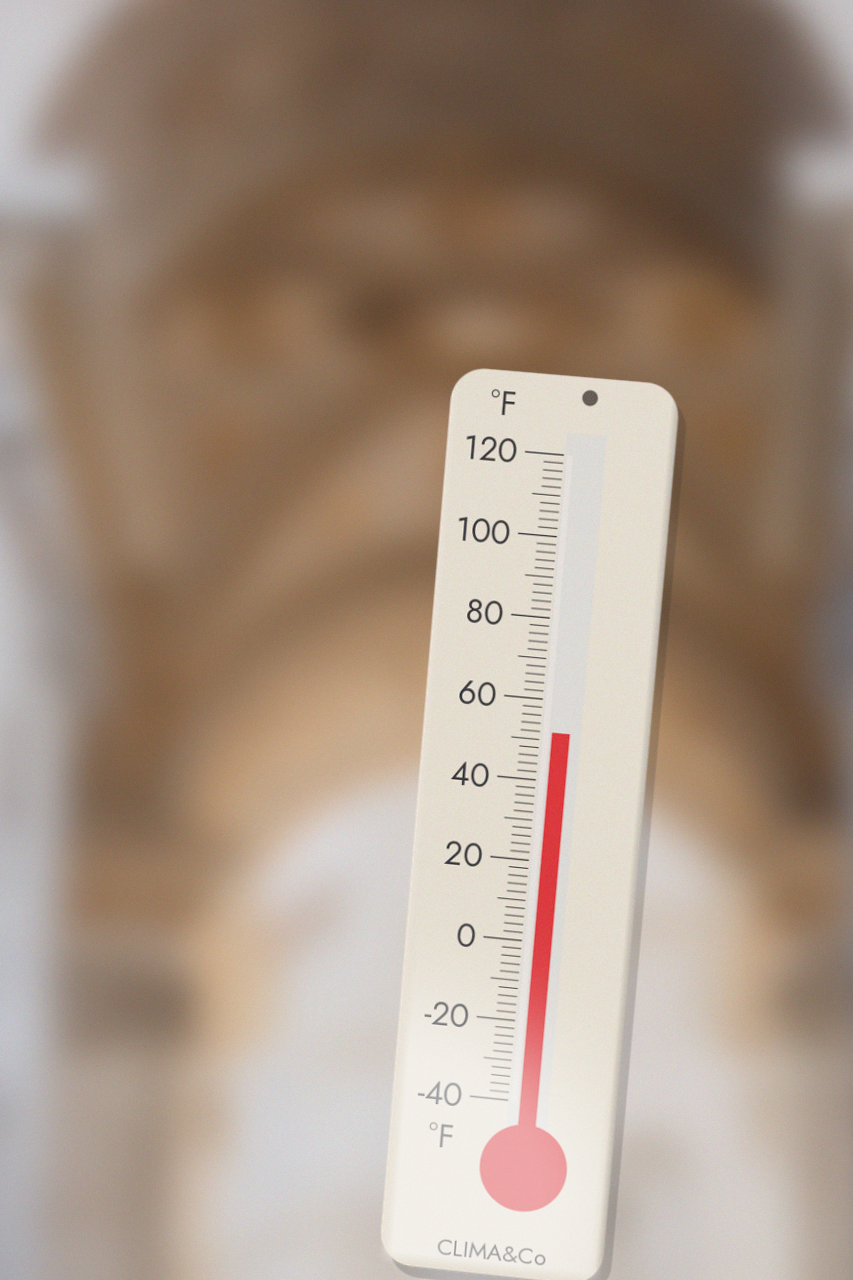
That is **52** °F
